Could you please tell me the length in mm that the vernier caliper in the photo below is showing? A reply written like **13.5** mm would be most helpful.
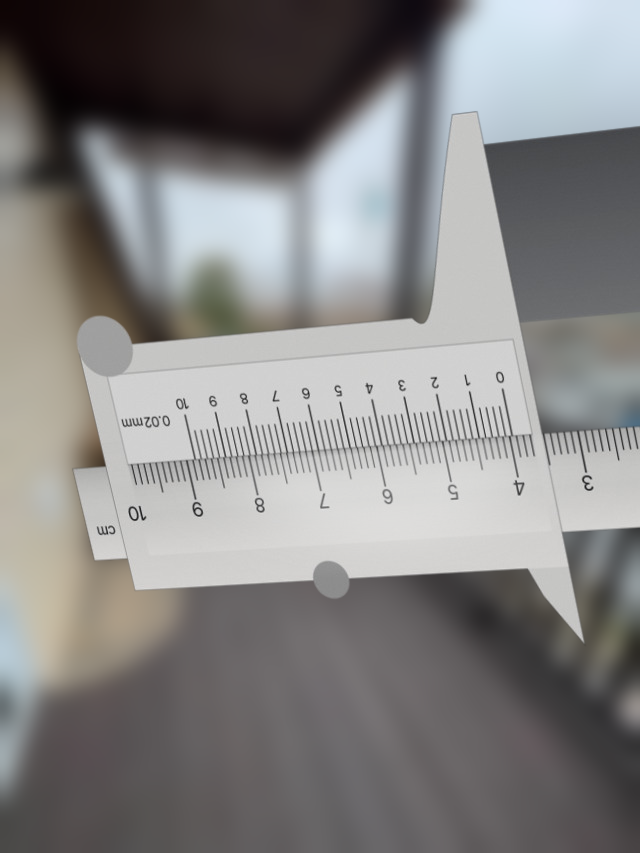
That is **39.6** mm
